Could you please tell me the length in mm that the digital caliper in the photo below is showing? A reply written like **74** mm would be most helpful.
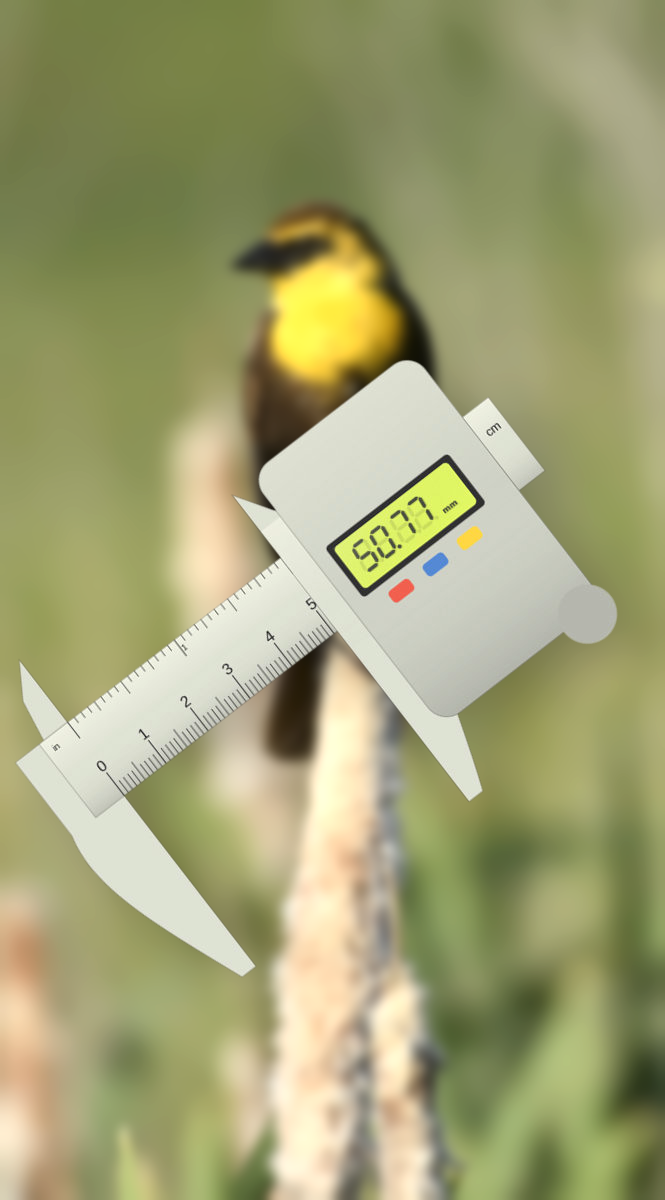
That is **50.77** mm
